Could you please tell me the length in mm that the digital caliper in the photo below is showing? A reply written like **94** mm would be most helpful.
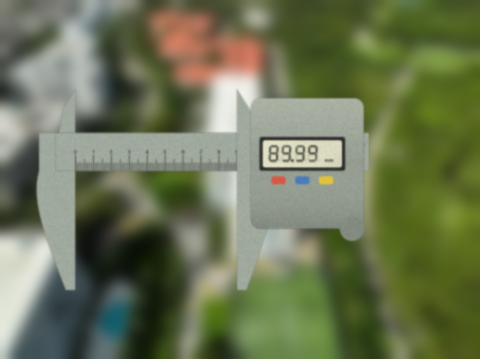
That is **89.99** mm
